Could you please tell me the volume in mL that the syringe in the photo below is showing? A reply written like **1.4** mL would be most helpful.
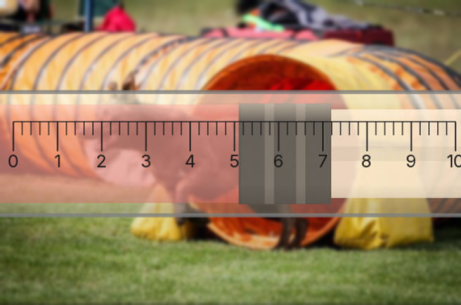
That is **5.1** mL
